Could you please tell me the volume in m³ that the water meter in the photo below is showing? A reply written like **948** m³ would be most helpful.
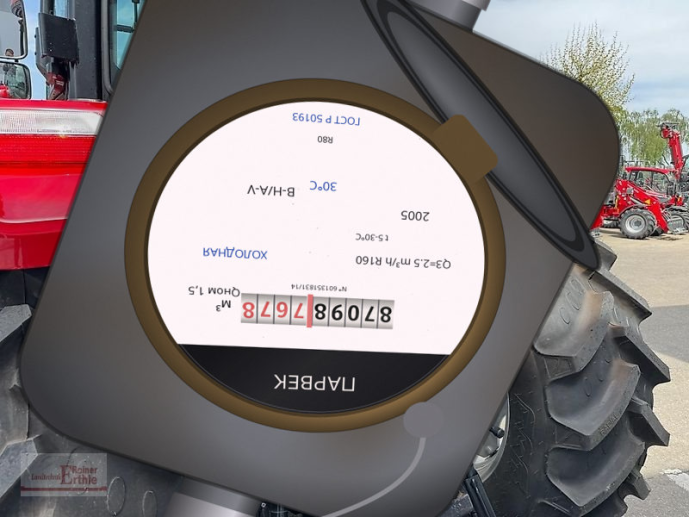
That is **87098.7678** m³
